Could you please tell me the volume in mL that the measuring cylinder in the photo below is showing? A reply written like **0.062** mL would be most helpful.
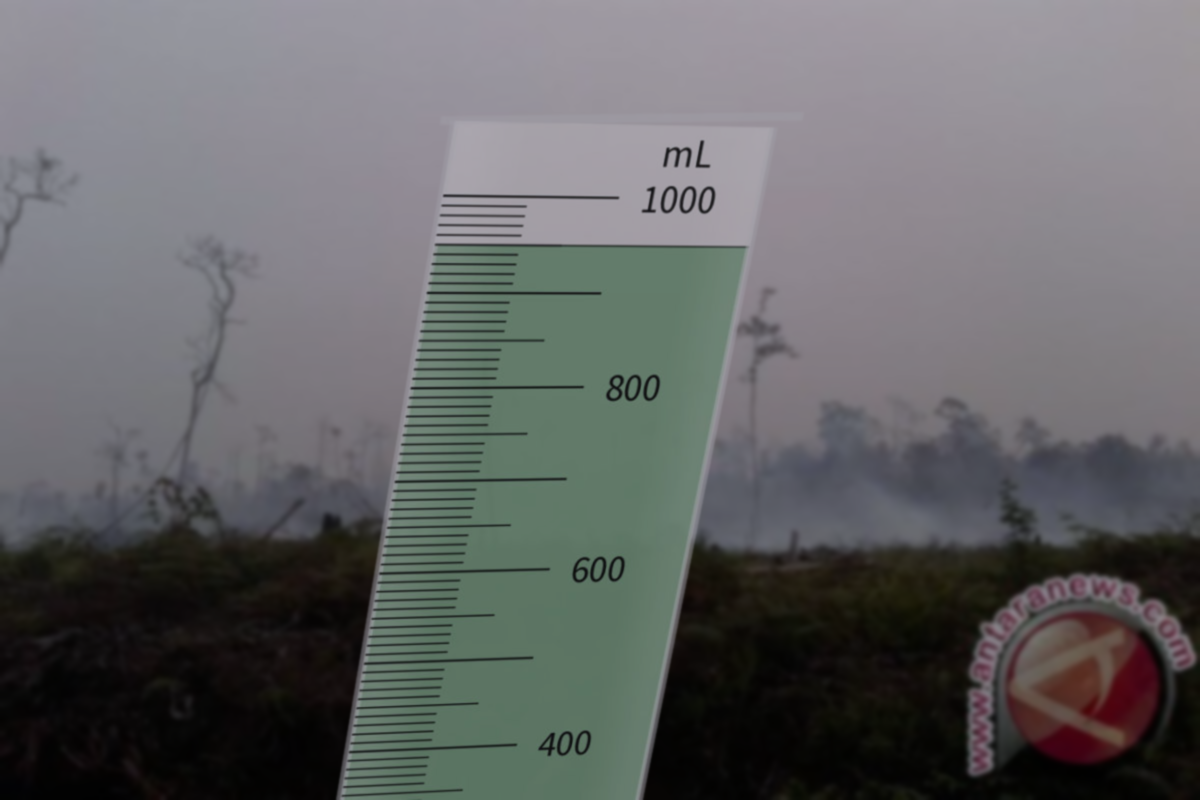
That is **950** mL
